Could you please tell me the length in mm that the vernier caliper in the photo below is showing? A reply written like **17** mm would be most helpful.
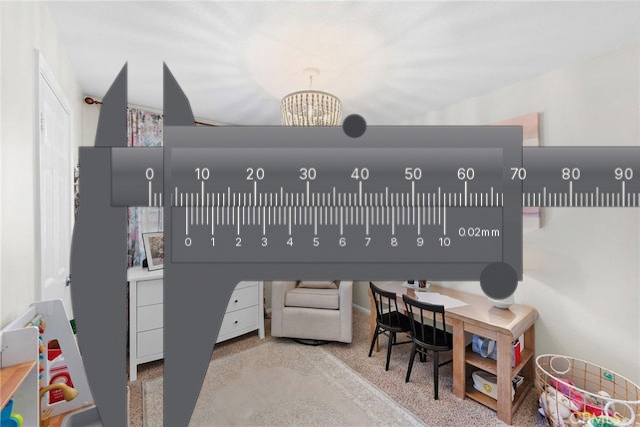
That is **7.0** mm
